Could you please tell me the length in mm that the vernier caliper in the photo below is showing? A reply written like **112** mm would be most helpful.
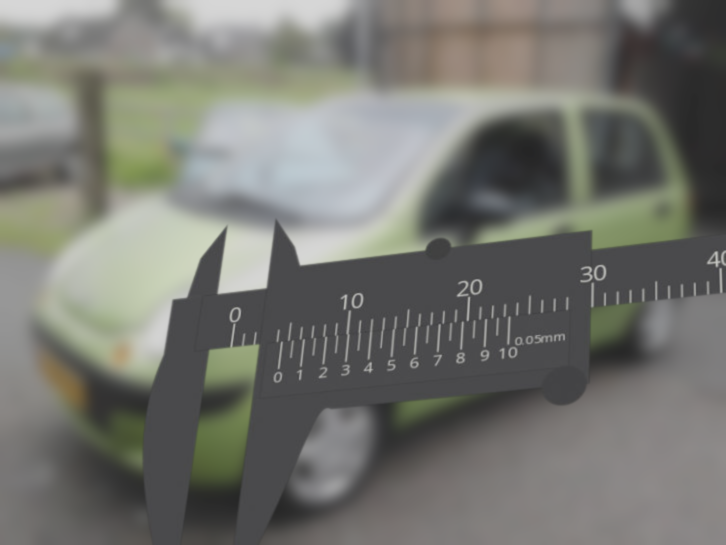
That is **4.4** mm
